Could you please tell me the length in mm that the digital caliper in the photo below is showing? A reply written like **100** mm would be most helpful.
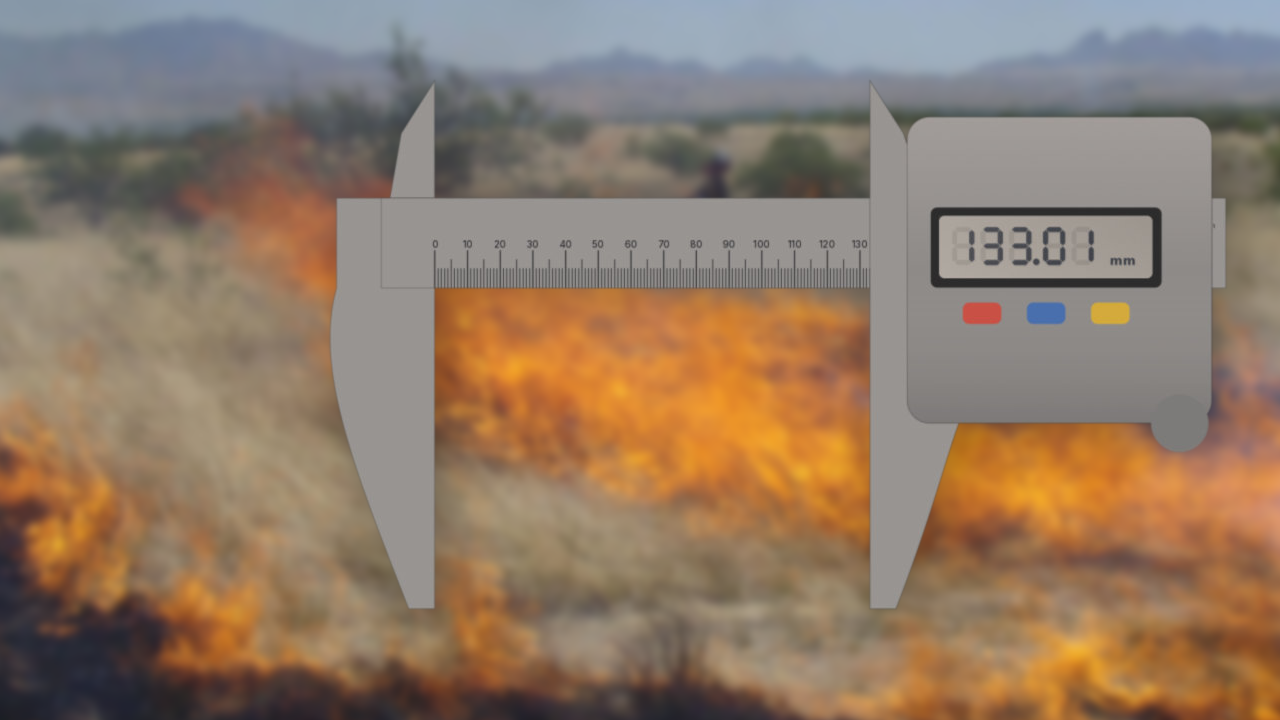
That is **133.01** mm
